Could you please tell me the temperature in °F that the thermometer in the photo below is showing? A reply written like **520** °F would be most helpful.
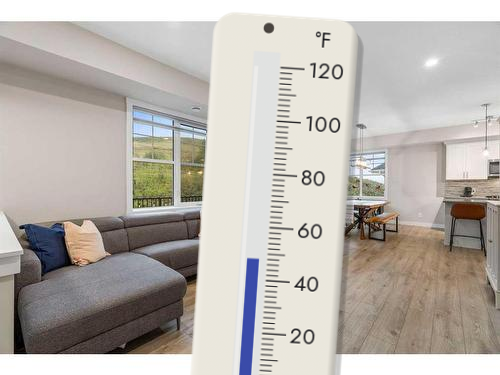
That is **48** °F
